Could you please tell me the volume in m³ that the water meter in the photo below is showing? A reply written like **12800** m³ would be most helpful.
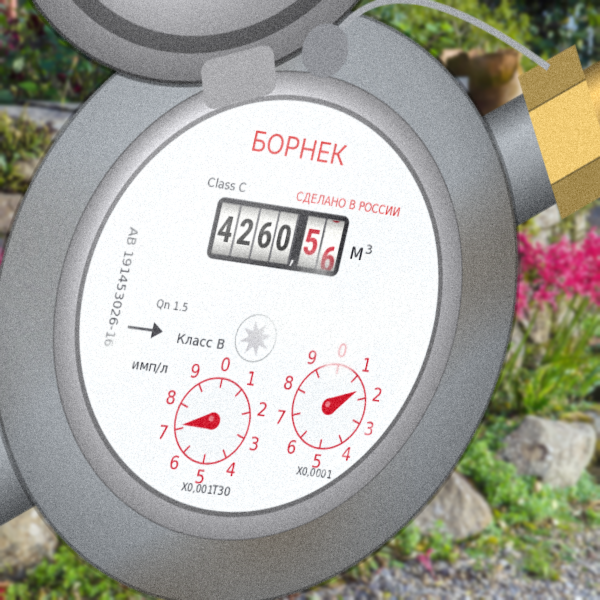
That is **4260.5571** m³
